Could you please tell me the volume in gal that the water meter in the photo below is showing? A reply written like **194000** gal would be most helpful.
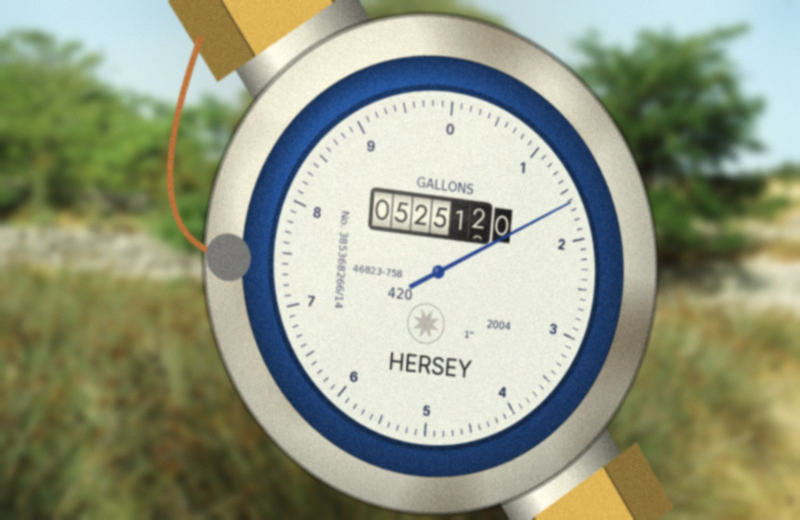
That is **525121.6** gal
